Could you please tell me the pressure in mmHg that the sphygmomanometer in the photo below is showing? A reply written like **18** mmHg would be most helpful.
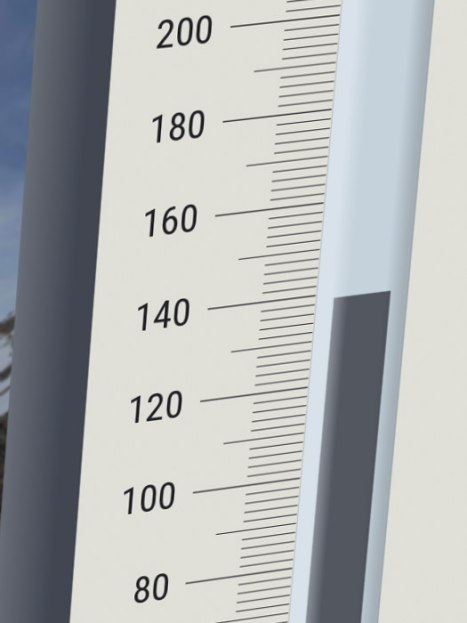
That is **139** mmHg
